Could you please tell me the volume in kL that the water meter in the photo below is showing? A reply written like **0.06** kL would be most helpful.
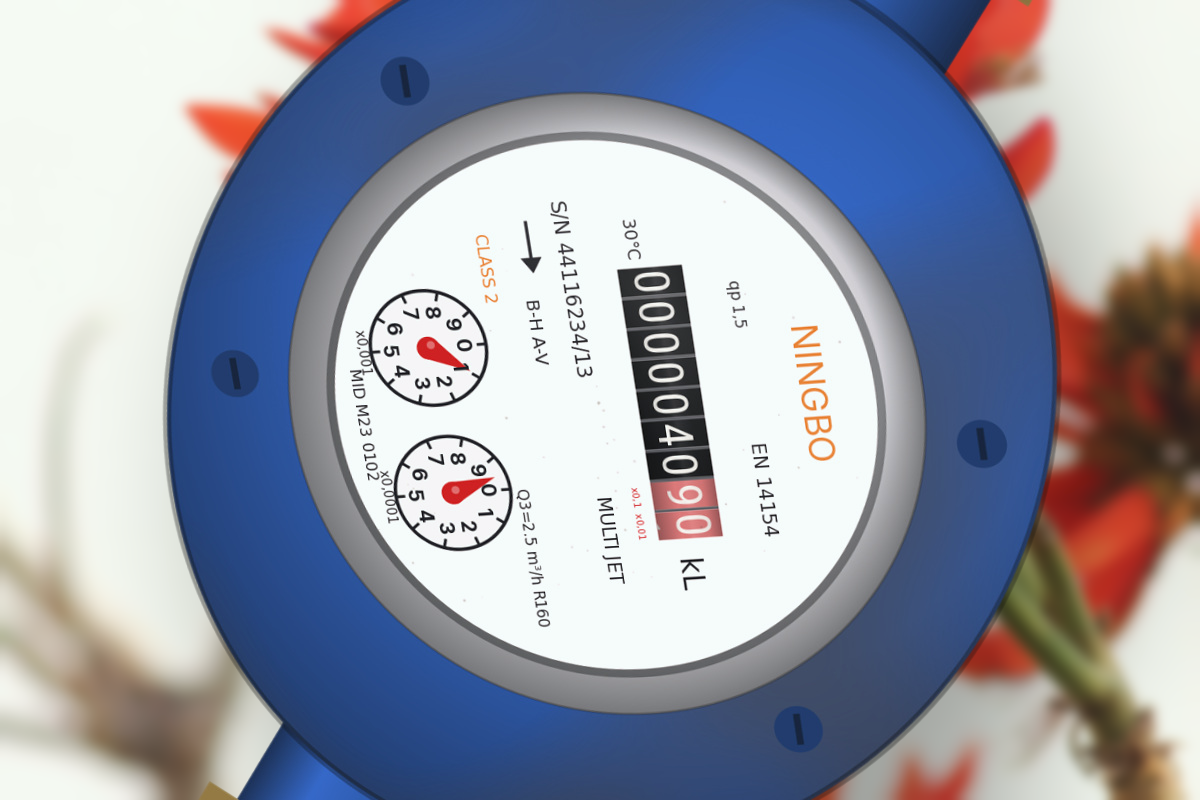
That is **40.9009** kL
